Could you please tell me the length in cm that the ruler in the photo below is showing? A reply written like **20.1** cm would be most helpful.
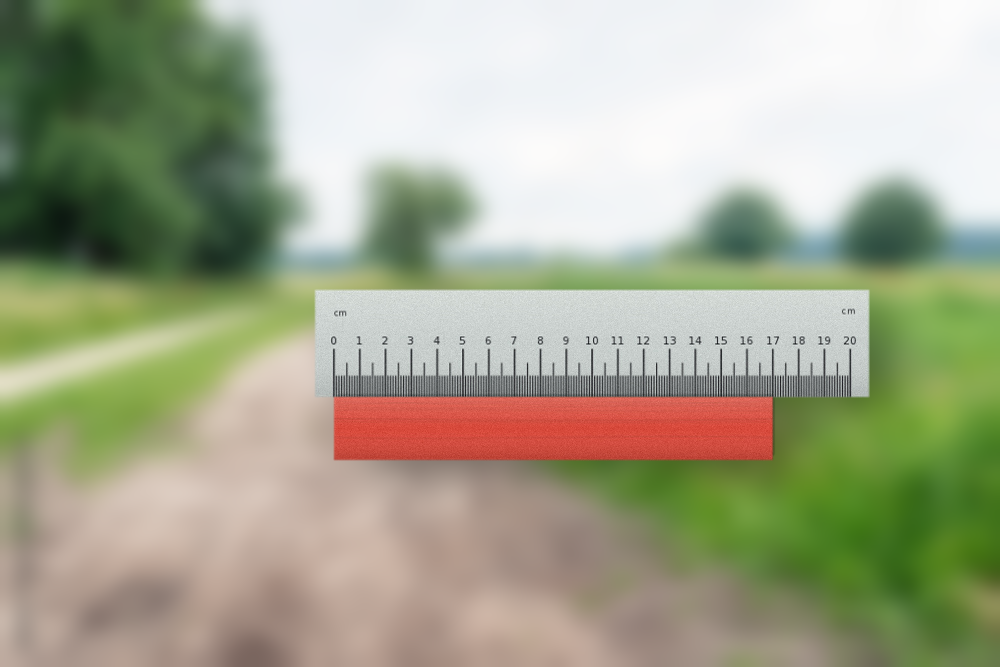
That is **17** cm
